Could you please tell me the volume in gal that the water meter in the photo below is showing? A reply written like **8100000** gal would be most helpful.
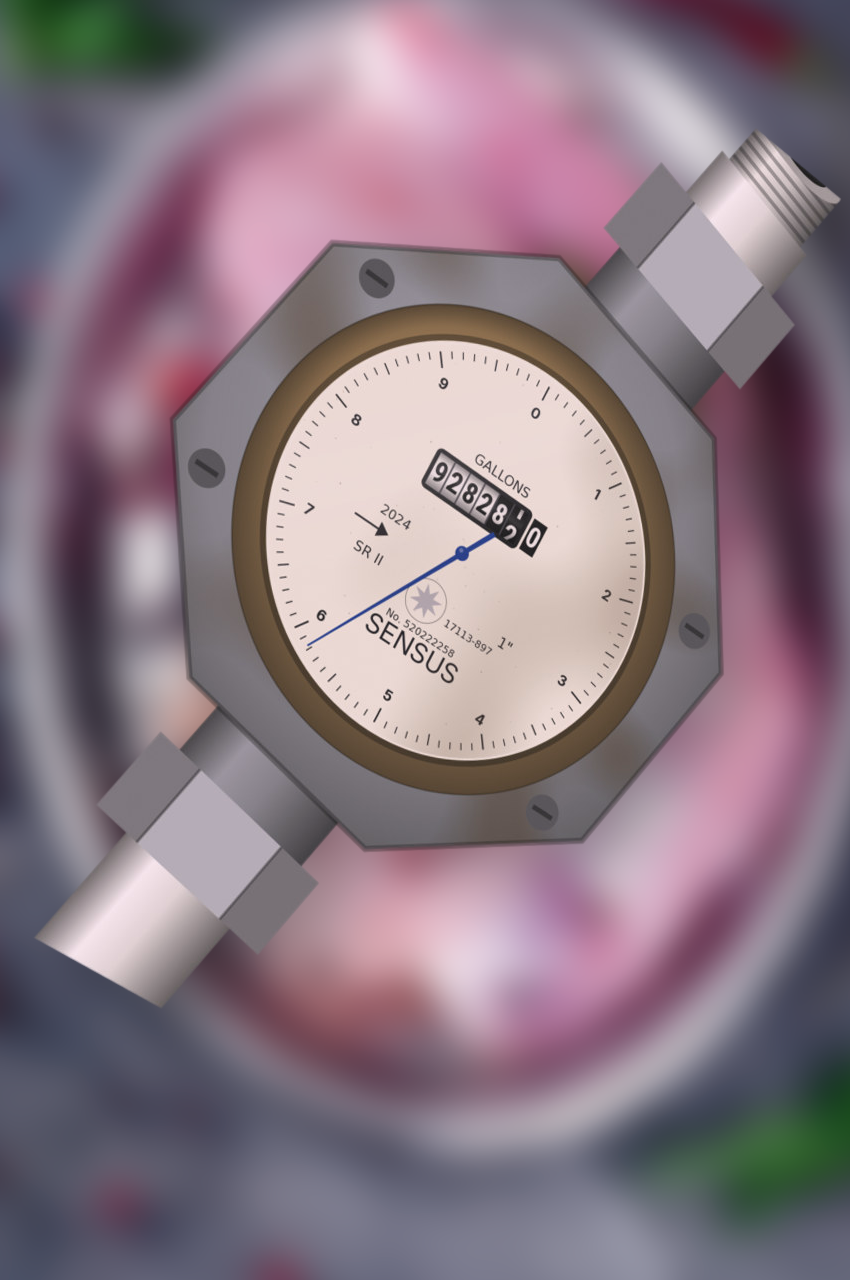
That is **9282815.8** gal
